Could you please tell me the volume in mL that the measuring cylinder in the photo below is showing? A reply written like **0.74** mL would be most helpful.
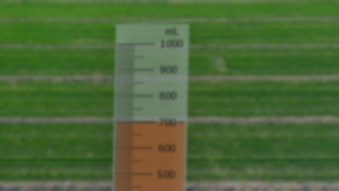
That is **700** mL
